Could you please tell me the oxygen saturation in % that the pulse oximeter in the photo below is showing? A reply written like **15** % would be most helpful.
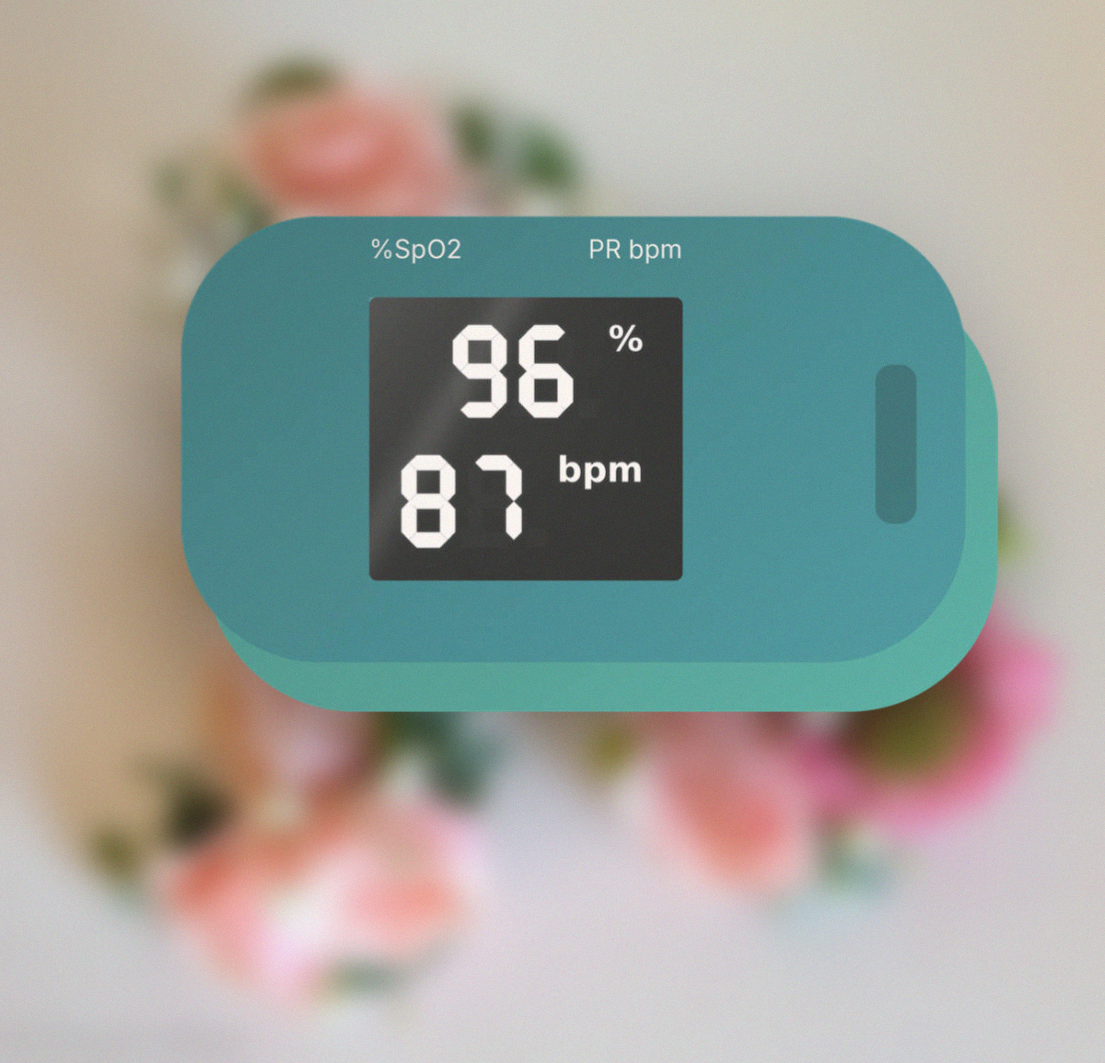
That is **96** %
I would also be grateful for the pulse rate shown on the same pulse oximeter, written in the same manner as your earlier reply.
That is **87** bpm
